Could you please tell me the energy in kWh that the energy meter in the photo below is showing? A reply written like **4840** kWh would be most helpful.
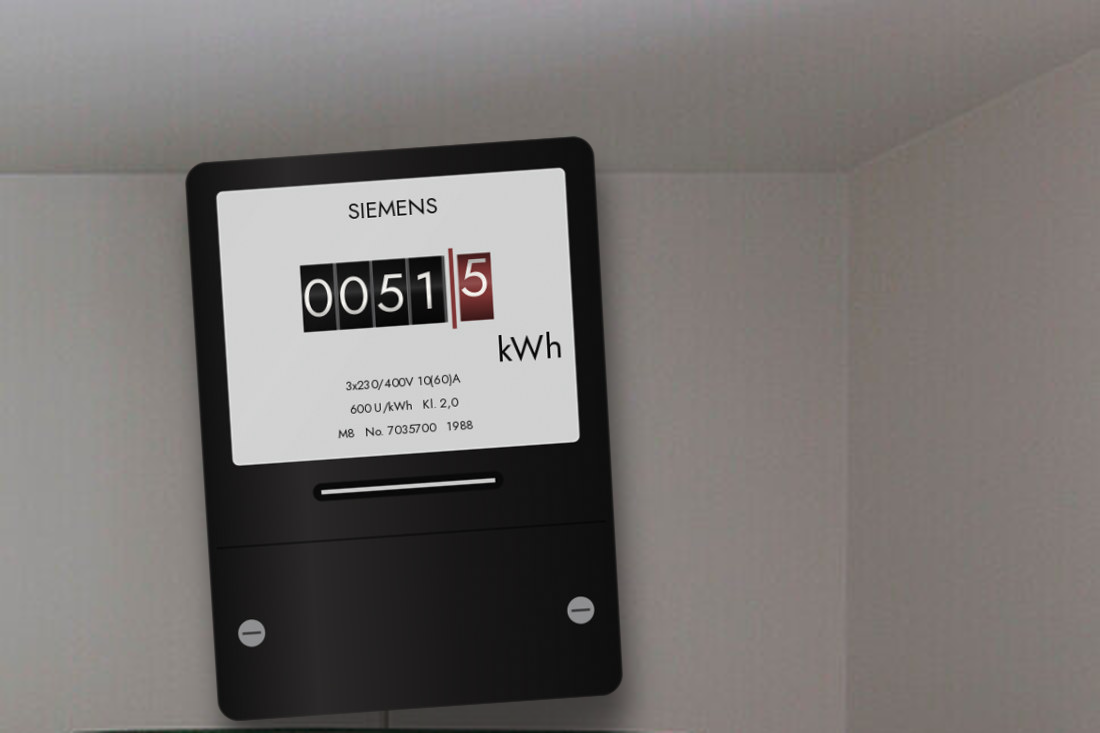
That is **51.5** kWh
